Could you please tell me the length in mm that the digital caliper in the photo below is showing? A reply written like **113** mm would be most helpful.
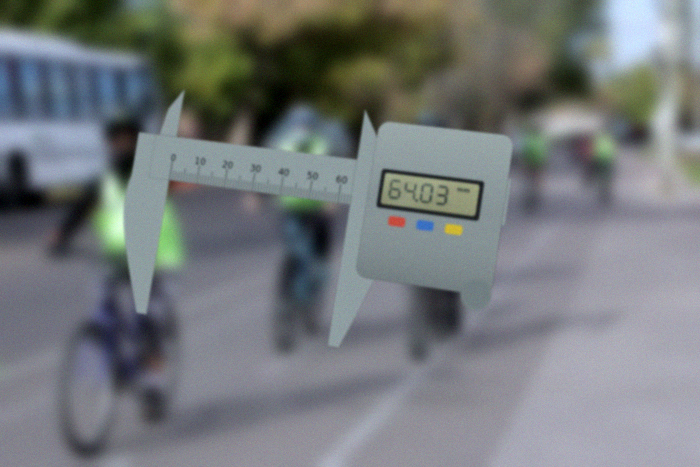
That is **64.03** mm
